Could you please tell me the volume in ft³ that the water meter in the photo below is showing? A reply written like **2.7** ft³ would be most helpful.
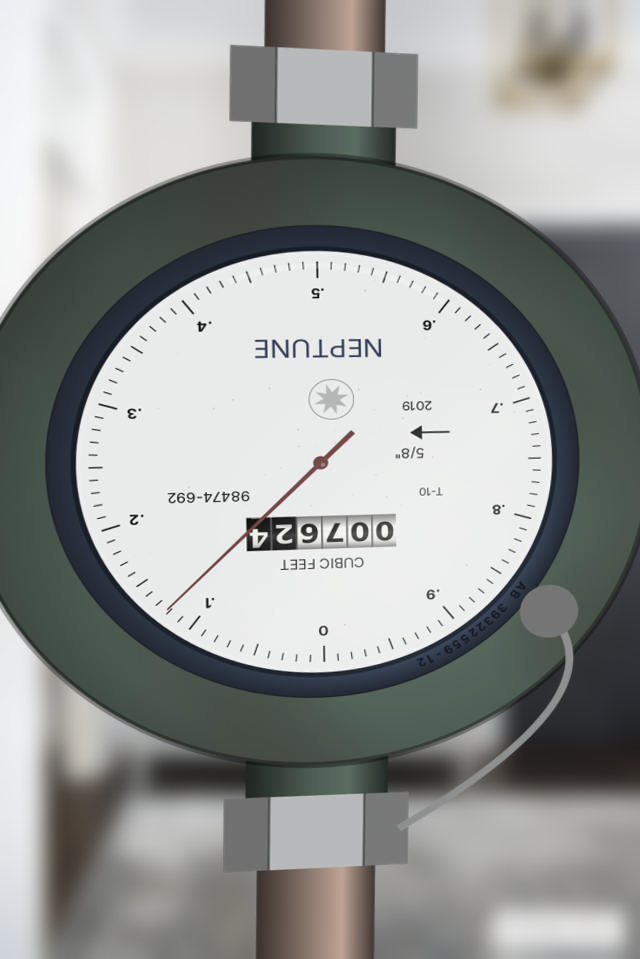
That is **7624.12** ft³
